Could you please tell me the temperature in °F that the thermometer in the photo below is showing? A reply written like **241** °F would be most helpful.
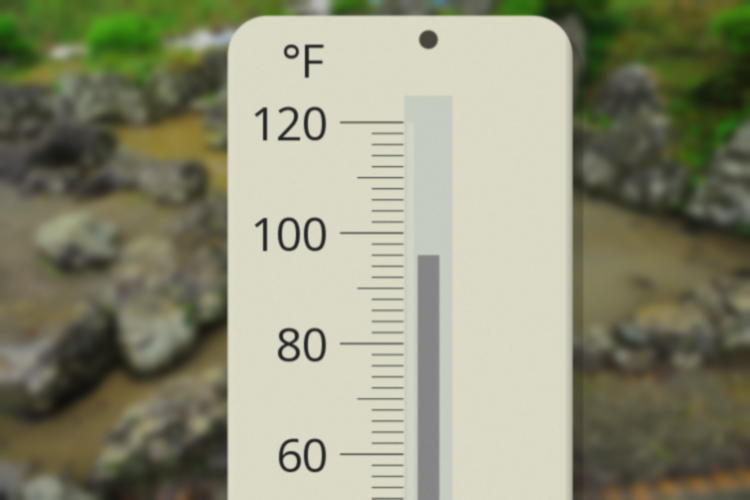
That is **96** °F
